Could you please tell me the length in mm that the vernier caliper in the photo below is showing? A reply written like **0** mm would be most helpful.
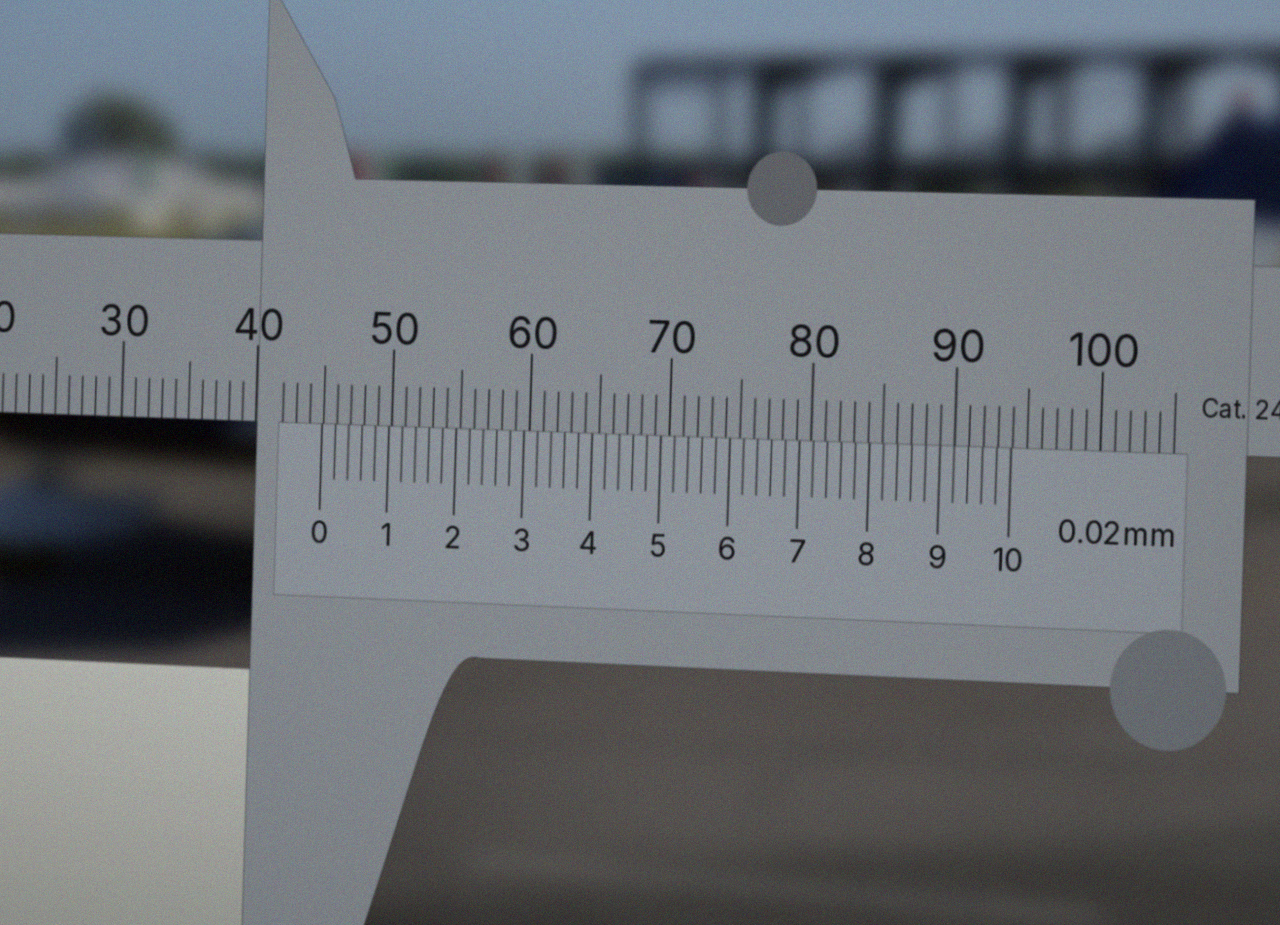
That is **44.9** mm
